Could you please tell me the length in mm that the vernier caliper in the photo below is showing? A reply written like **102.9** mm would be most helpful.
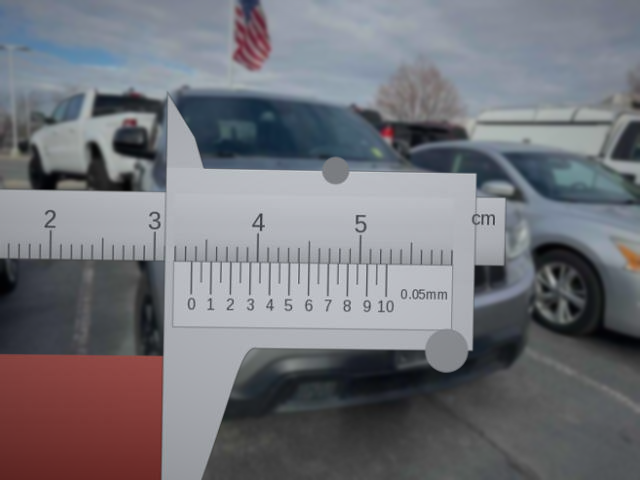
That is **33.6** mm
